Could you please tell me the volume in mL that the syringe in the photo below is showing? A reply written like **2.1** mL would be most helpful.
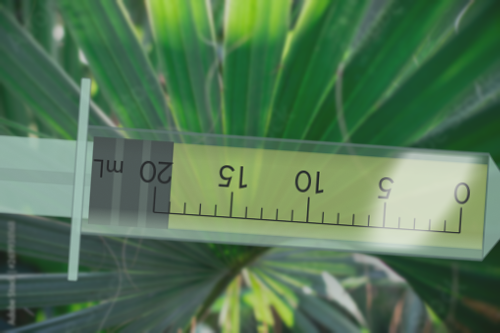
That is **19** mL
